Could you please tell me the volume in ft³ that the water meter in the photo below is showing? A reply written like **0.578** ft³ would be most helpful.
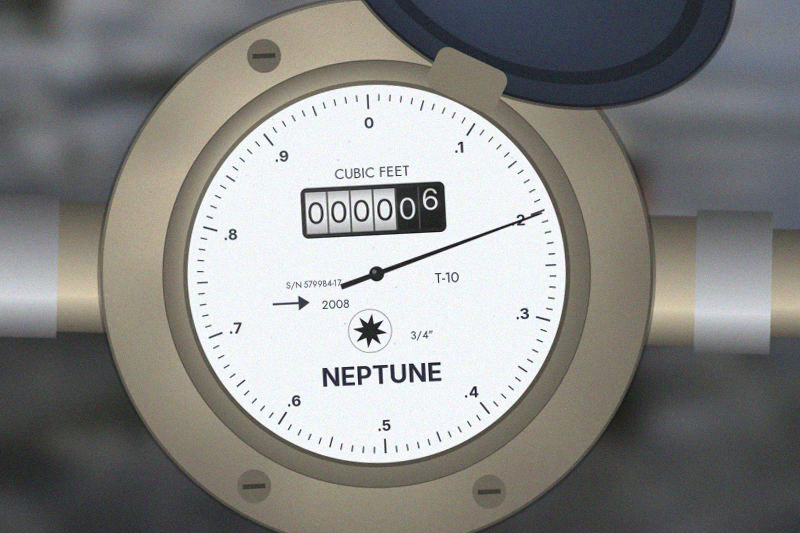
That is **6.20** ft³
